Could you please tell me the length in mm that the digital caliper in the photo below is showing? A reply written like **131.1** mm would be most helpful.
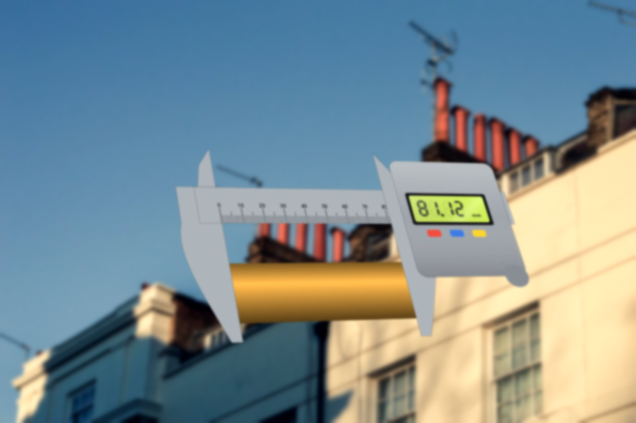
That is **81.12** mm
